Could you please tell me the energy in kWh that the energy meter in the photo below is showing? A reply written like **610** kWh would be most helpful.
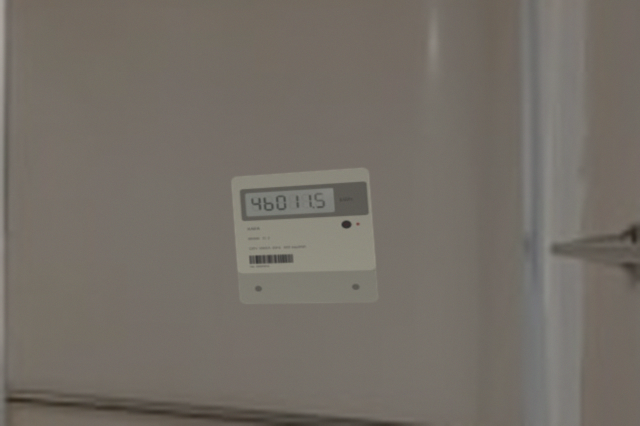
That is **46011.5** kWh
